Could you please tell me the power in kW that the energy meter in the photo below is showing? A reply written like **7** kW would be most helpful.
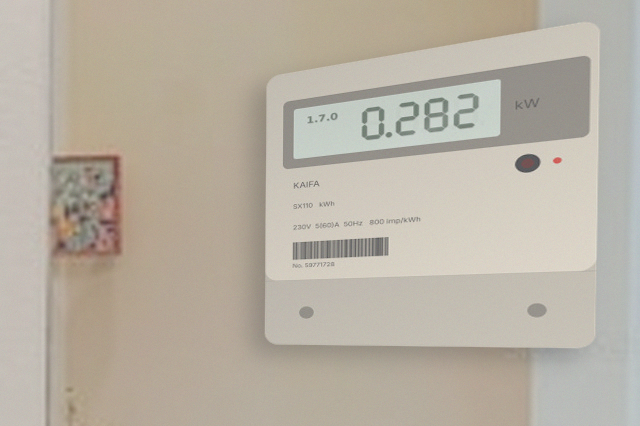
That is **0.282** kW
